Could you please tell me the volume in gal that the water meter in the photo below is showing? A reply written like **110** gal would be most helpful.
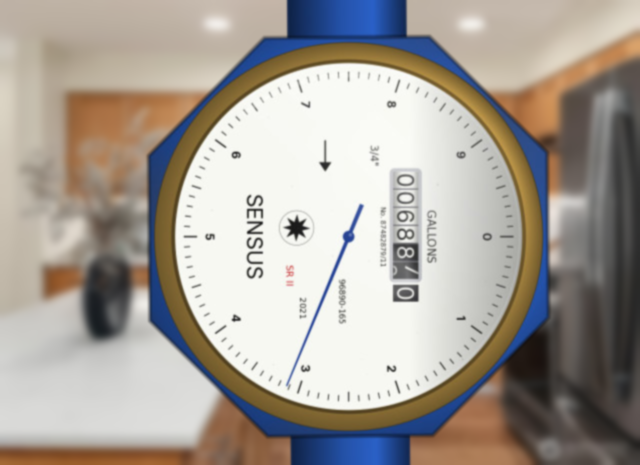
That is **68873.1** gal
